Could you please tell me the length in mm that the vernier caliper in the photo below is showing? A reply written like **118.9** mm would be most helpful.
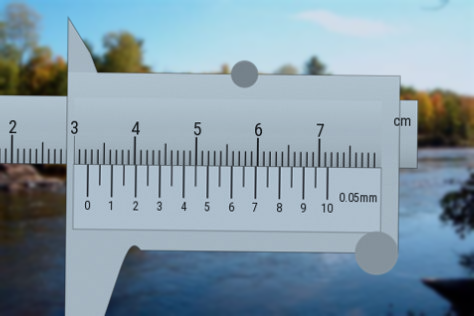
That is **32.4** mm
